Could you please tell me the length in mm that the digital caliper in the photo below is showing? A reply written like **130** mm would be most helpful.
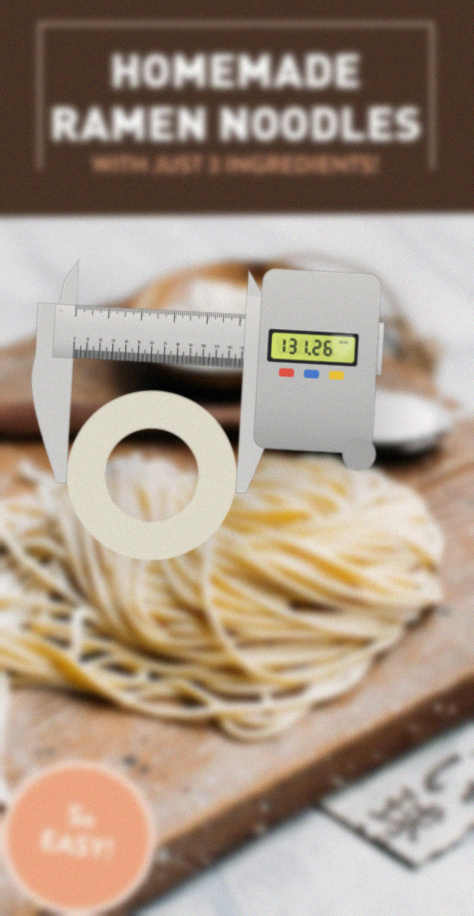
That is **131.26** mm
